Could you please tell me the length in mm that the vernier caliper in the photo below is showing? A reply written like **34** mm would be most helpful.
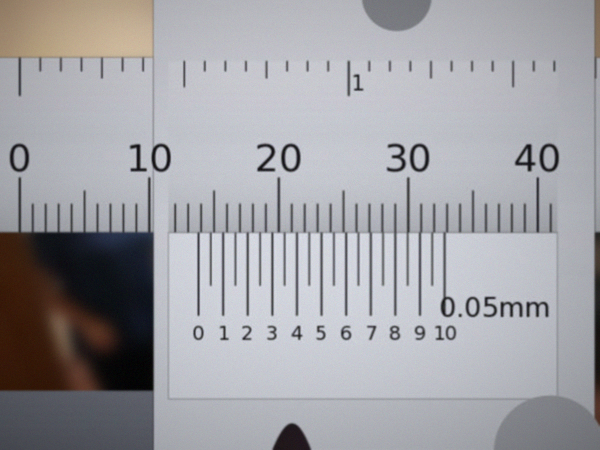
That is **13.8** mm
